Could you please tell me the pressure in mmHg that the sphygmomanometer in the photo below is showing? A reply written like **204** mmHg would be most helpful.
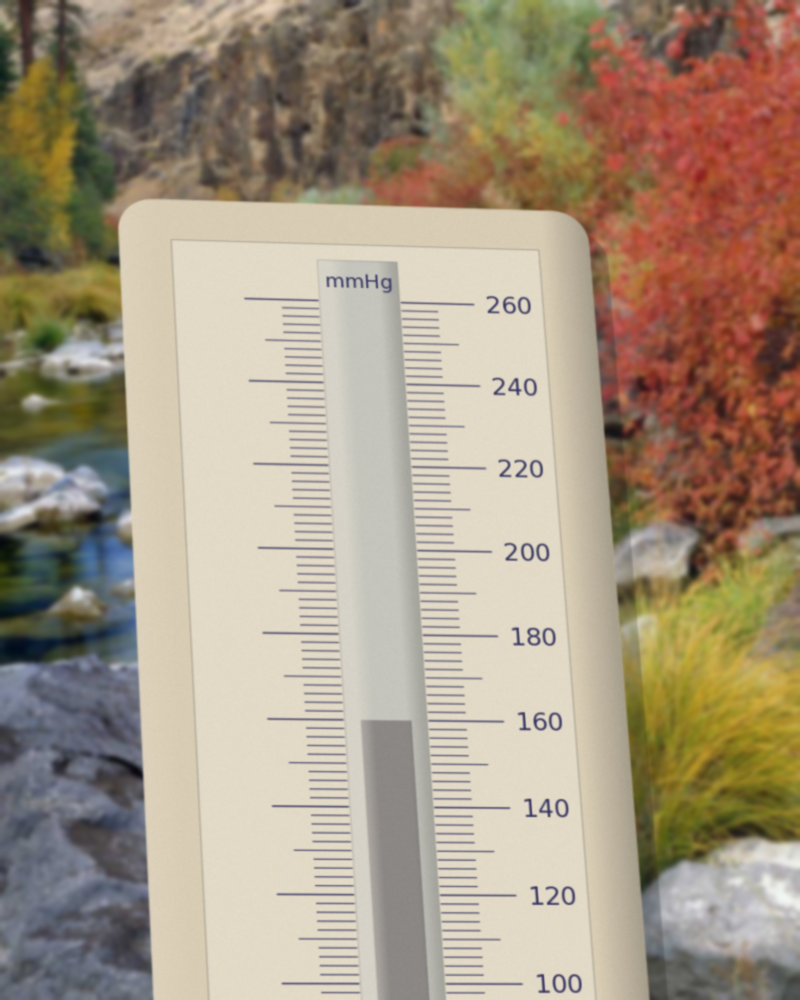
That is **160** mmHg
